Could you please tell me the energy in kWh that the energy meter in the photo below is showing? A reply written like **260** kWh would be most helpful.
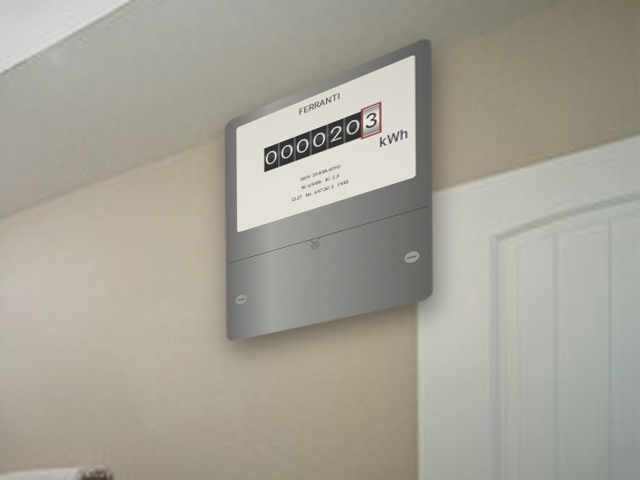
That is **20.3** kWh
